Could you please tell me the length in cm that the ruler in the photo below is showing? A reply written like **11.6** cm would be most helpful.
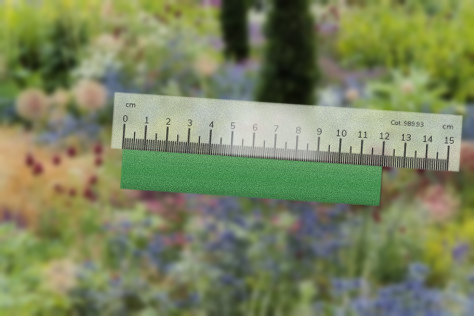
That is **12** cm
